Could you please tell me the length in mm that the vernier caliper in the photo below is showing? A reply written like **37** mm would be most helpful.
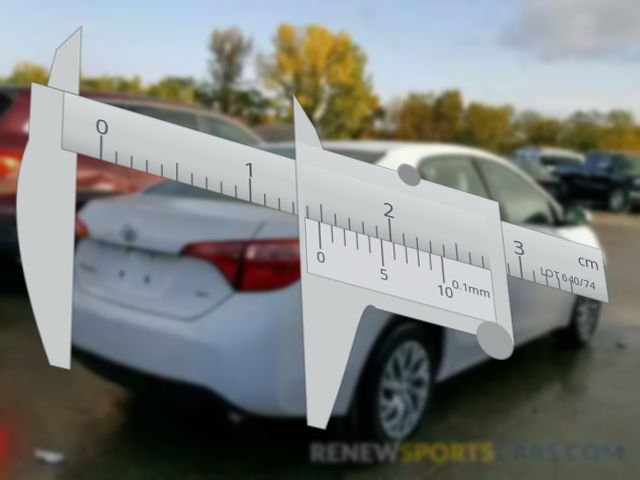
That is **14.8** mm
